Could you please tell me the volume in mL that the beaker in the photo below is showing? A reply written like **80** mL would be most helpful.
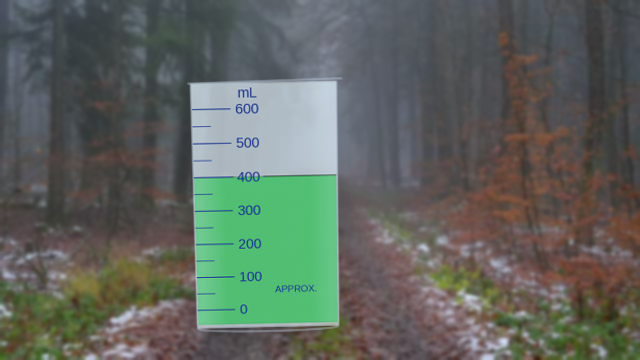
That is **400** mL
